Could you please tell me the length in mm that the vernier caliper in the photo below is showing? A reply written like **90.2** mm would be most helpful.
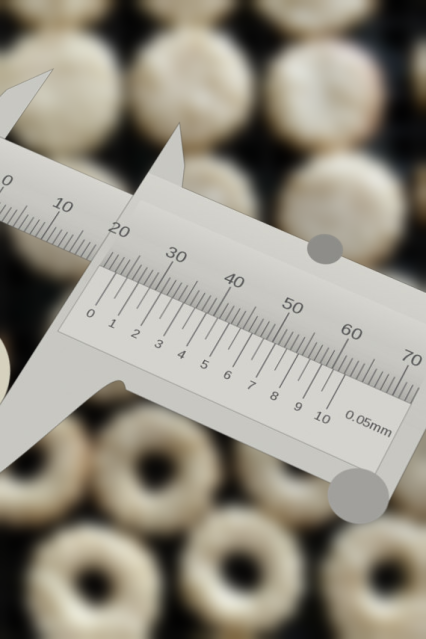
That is **23.2** mm
